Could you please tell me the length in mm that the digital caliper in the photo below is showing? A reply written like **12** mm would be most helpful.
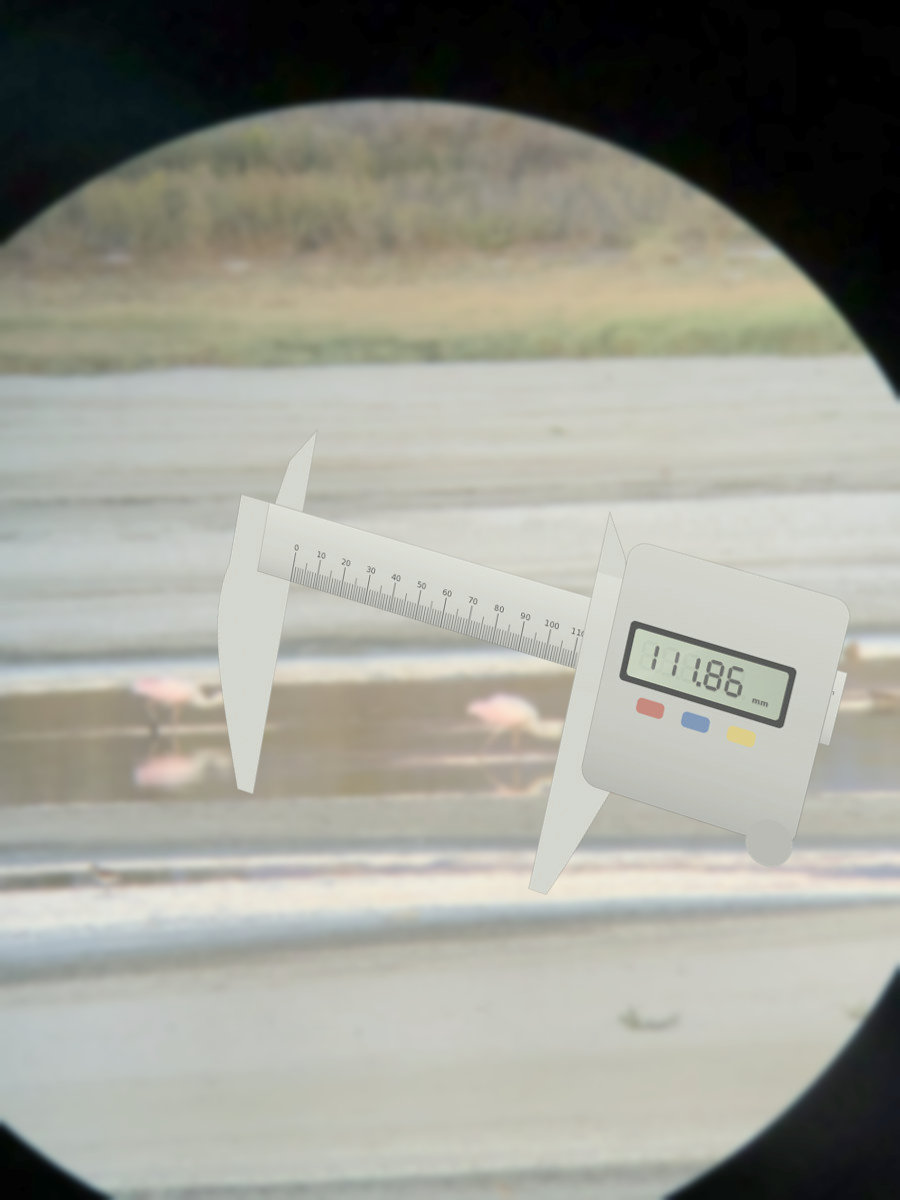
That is **111.86** mm
